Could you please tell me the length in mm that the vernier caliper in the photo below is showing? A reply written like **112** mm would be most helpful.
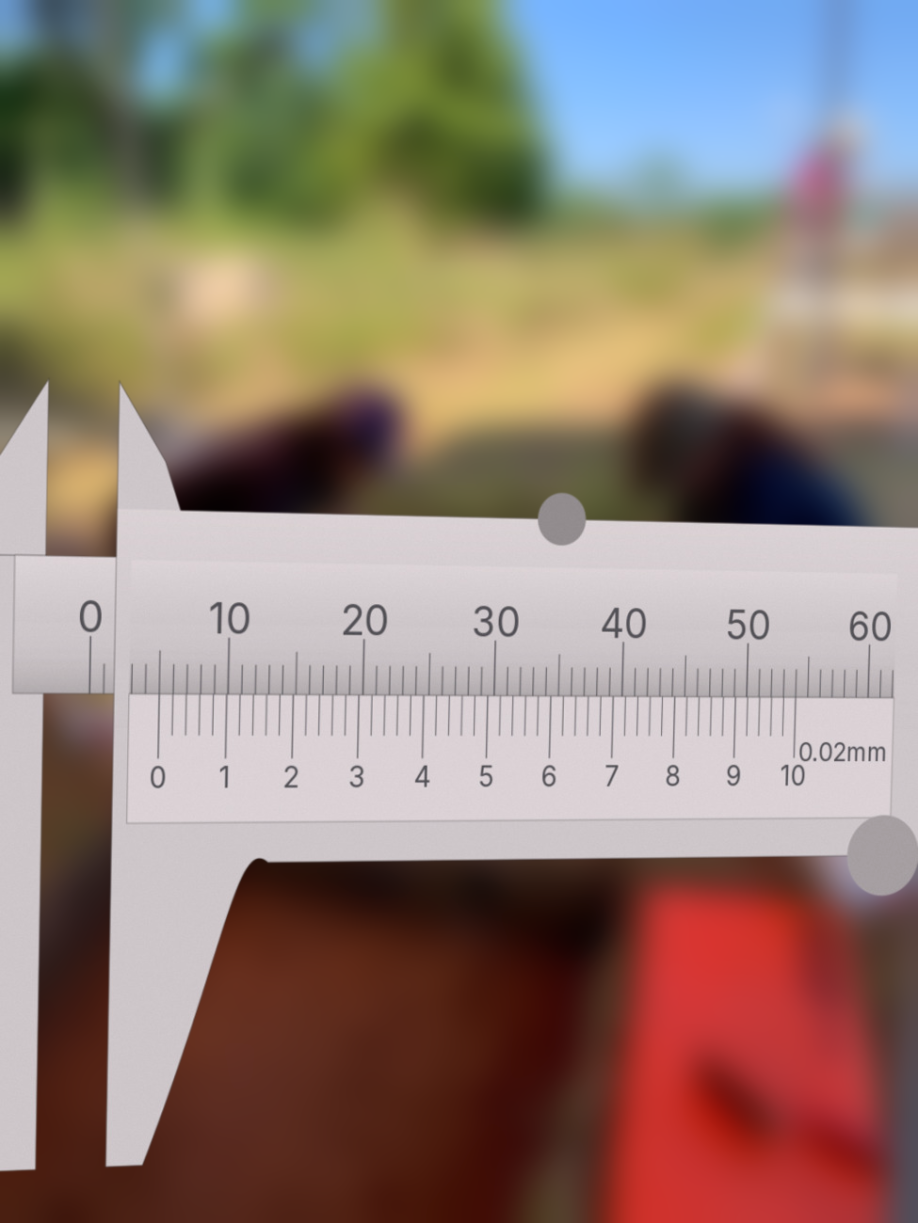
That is **5.0** mm
